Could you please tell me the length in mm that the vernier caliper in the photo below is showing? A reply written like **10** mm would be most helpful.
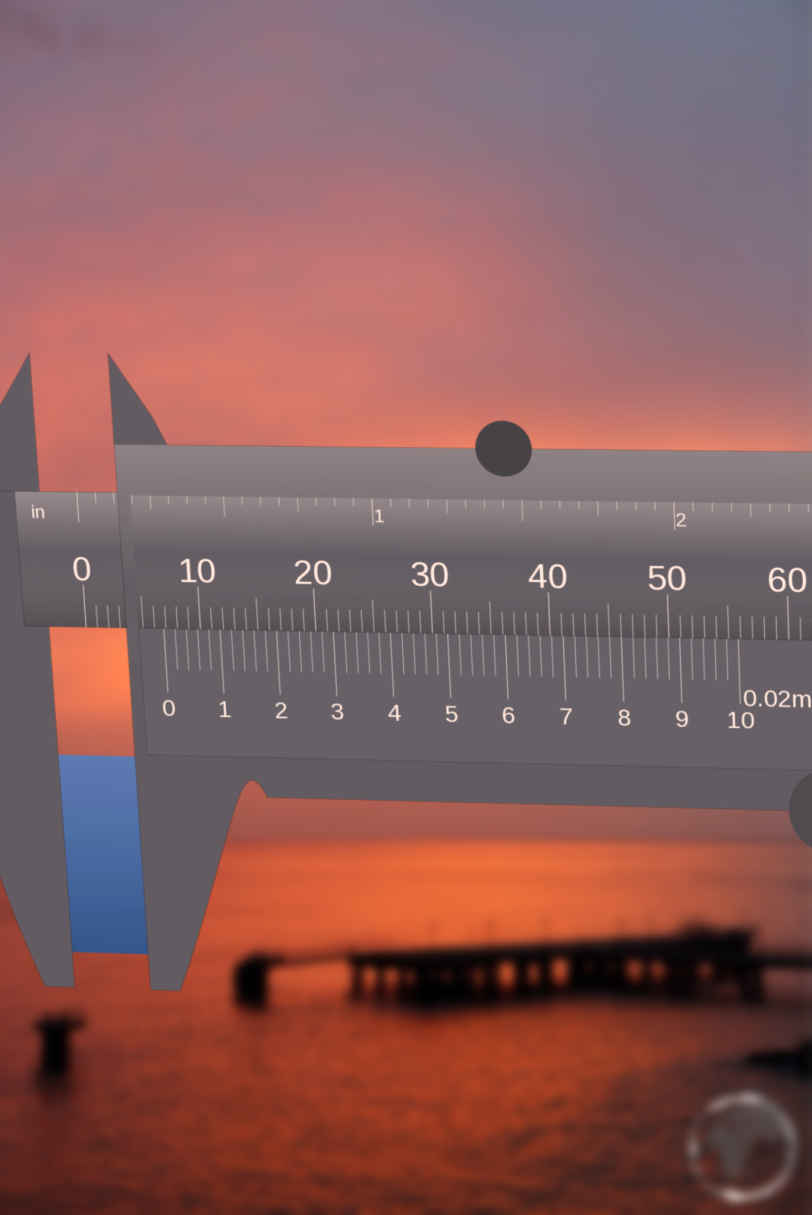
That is **6.8** mm
